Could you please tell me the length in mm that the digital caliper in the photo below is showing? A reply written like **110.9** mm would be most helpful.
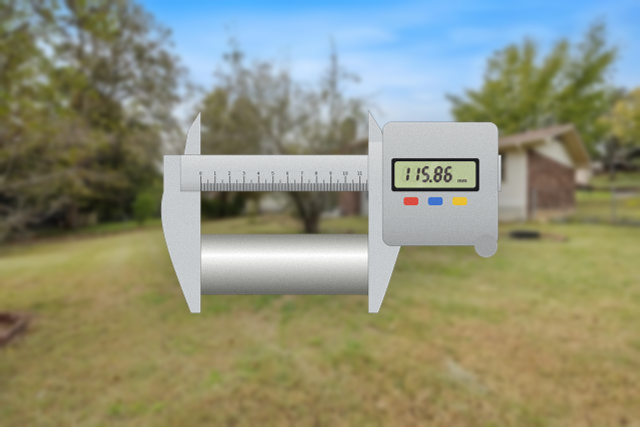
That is **115.86** mm
